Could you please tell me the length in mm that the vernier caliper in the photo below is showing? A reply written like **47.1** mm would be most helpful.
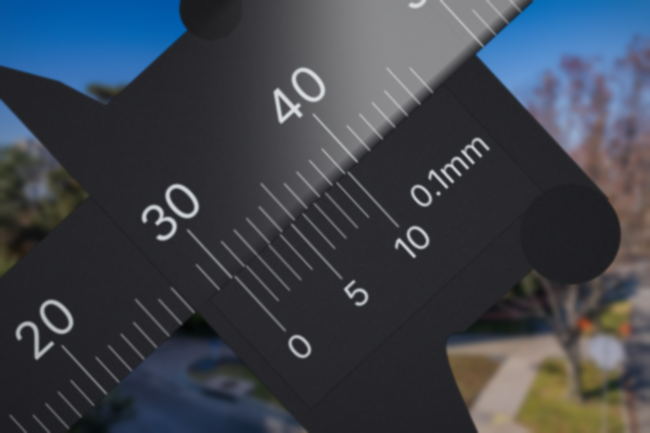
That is **30.2** mm
